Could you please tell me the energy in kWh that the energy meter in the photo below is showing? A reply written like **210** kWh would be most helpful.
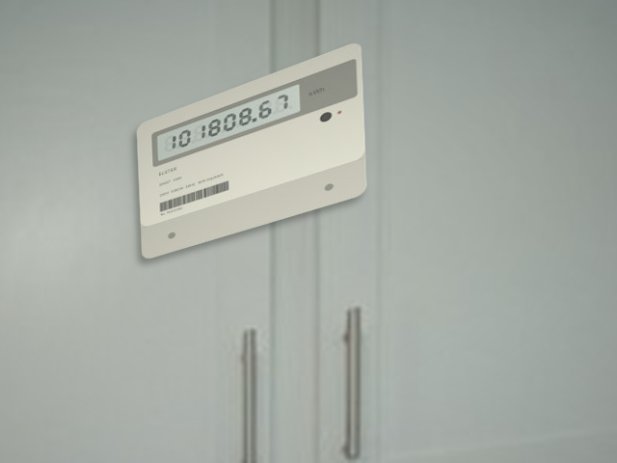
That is **101808.67** kWh
